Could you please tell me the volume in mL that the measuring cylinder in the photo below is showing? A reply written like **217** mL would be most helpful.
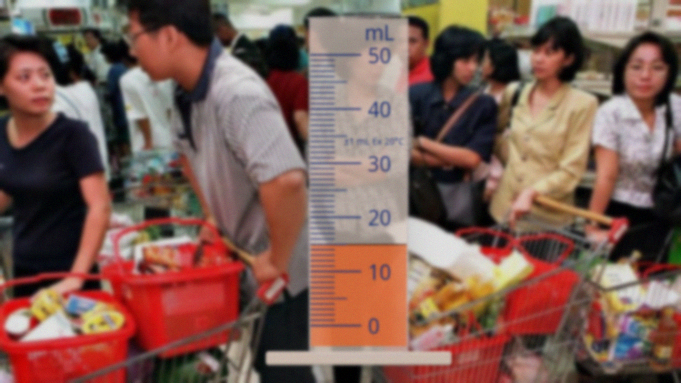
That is **15** mL
